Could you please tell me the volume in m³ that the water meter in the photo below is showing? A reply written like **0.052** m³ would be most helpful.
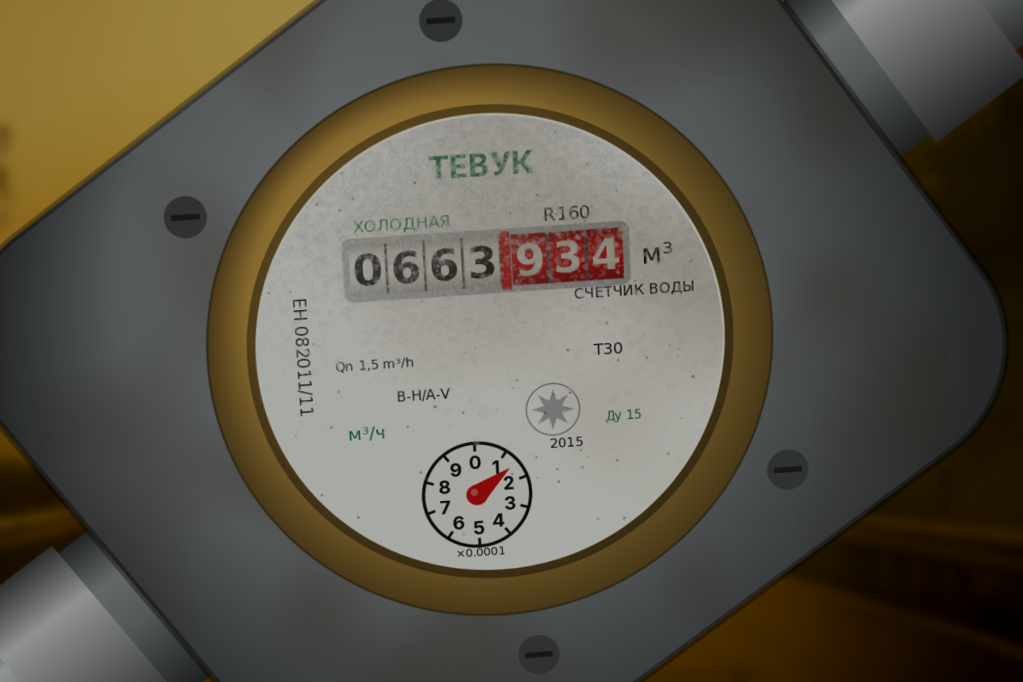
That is **663.9341** m³
